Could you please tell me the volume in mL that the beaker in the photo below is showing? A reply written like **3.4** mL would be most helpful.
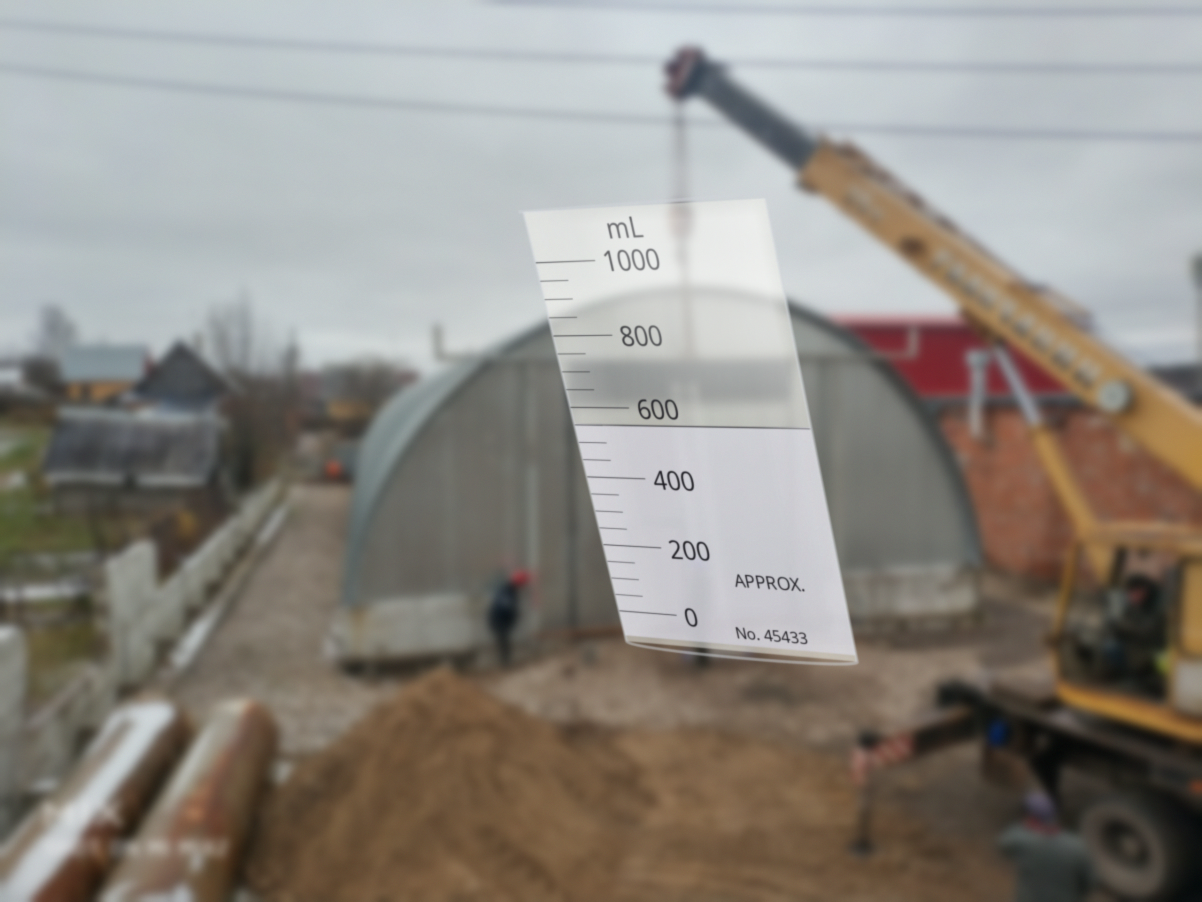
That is **550** mL
